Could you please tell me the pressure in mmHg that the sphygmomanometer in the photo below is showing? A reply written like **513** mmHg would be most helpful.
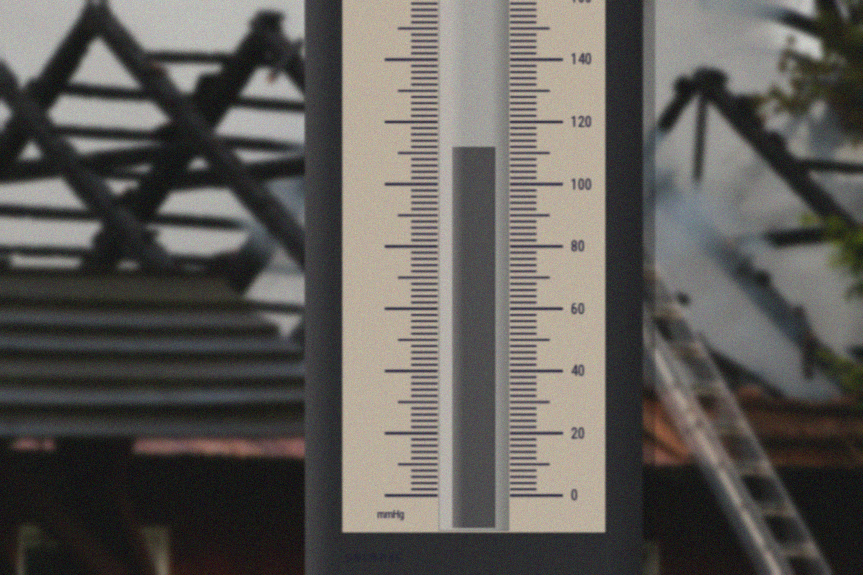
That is **112** mmHg
